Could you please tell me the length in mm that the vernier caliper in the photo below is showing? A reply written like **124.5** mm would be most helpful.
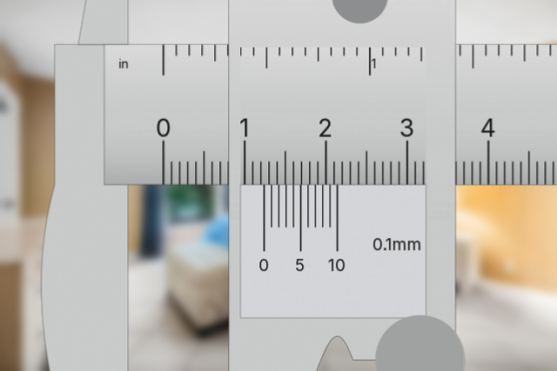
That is **12.4** mm
